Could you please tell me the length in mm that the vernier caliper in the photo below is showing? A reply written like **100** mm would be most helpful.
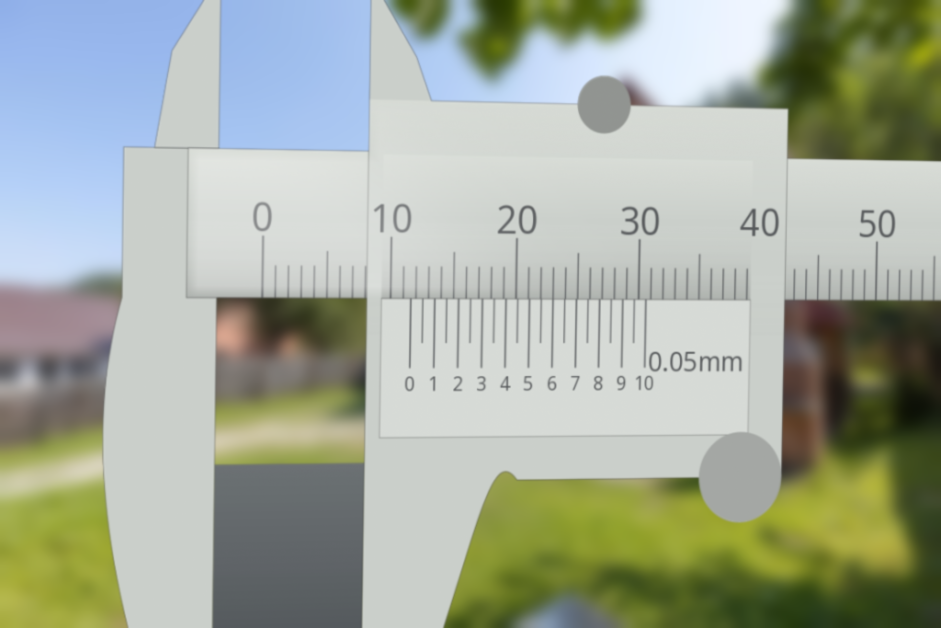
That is **11.6** mm
